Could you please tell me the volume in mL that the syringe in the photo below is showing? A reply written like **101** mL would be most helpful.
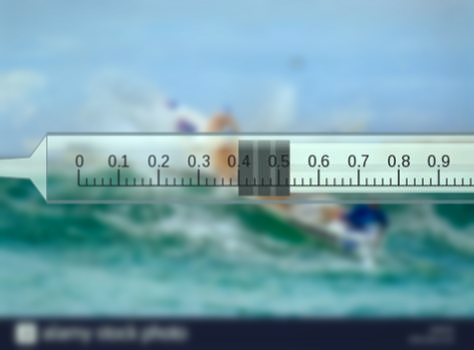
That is **0.4** mL
